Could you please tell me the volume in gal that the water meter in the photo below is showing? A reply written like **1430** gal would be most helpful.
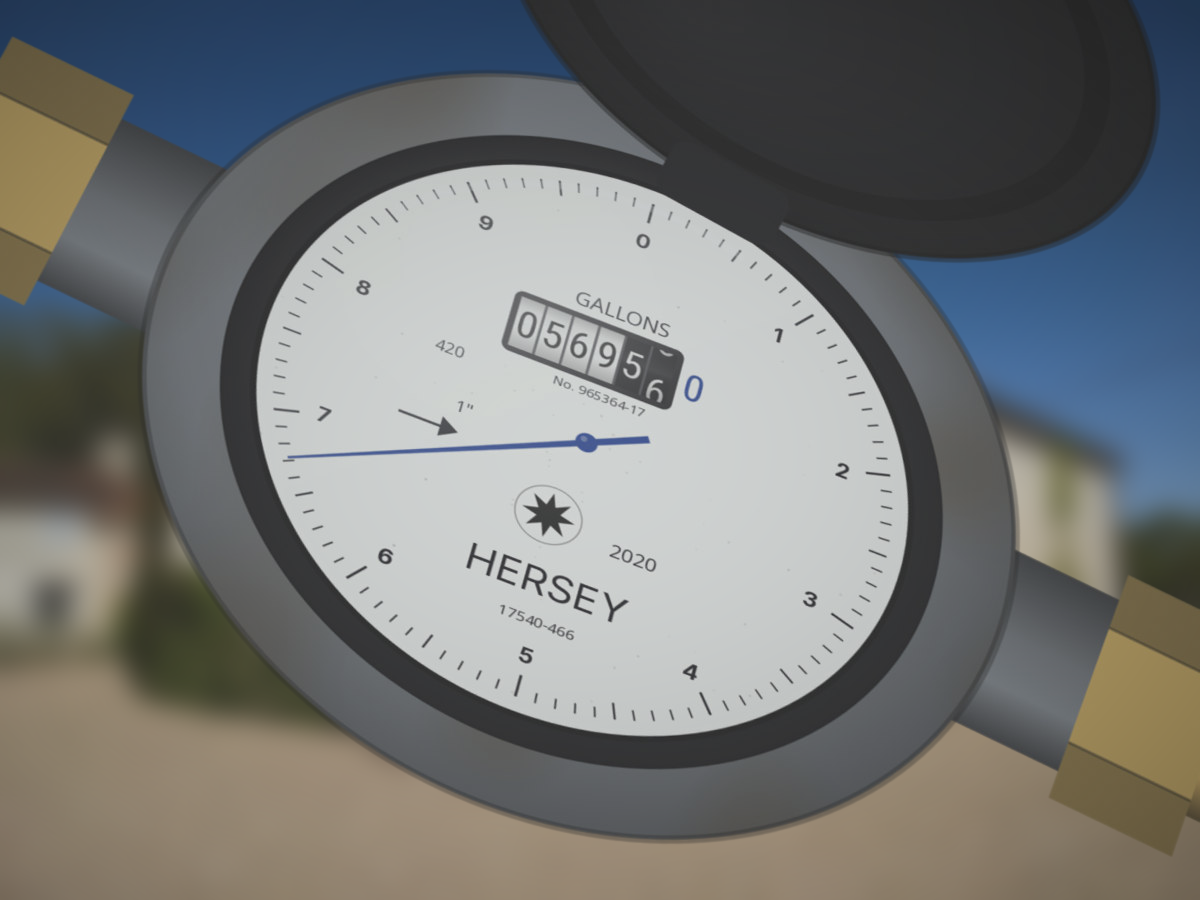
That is **569556.7** gal
